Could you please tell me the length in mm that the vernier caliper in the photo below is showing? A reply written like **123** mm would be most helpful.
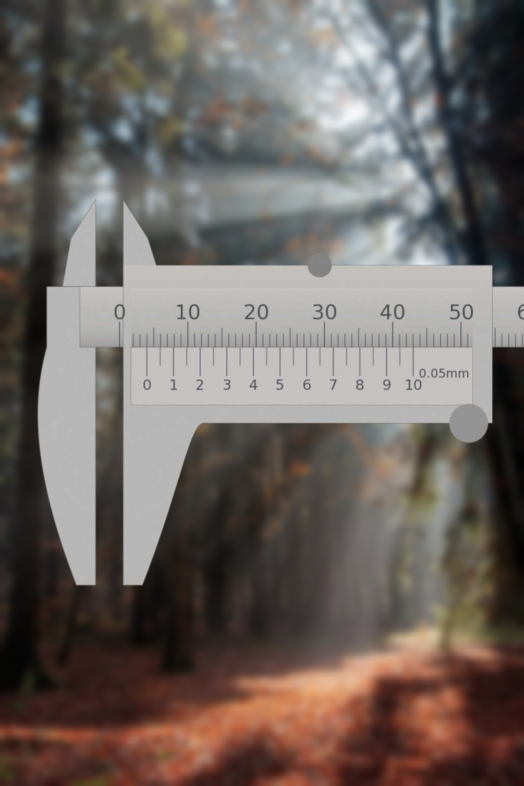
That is **4.0** mm
